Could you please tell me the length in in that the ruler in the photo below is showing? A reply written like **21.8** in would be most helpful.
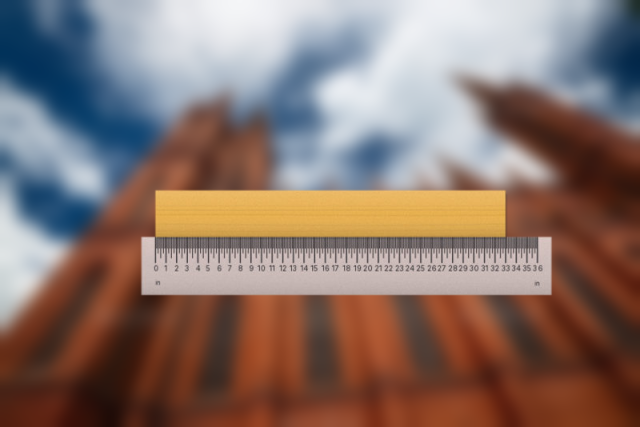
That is **33** in
